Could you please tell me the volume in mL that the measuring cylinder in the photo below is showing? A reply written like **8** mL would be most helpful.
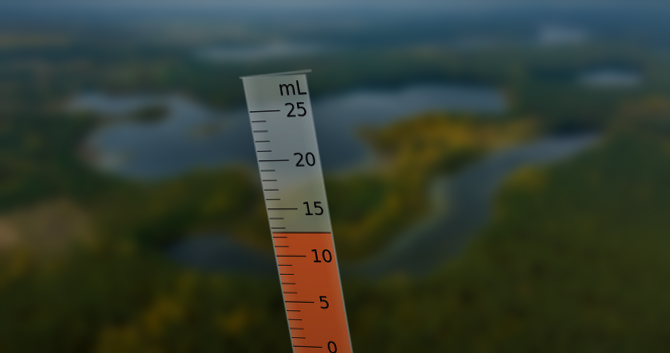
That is **12.5** mL
